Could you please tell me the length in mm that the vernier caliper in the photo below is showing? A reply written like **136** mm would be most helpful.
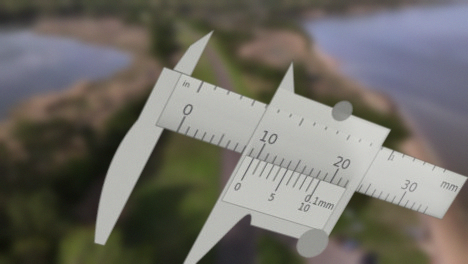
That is **9.6** mm
